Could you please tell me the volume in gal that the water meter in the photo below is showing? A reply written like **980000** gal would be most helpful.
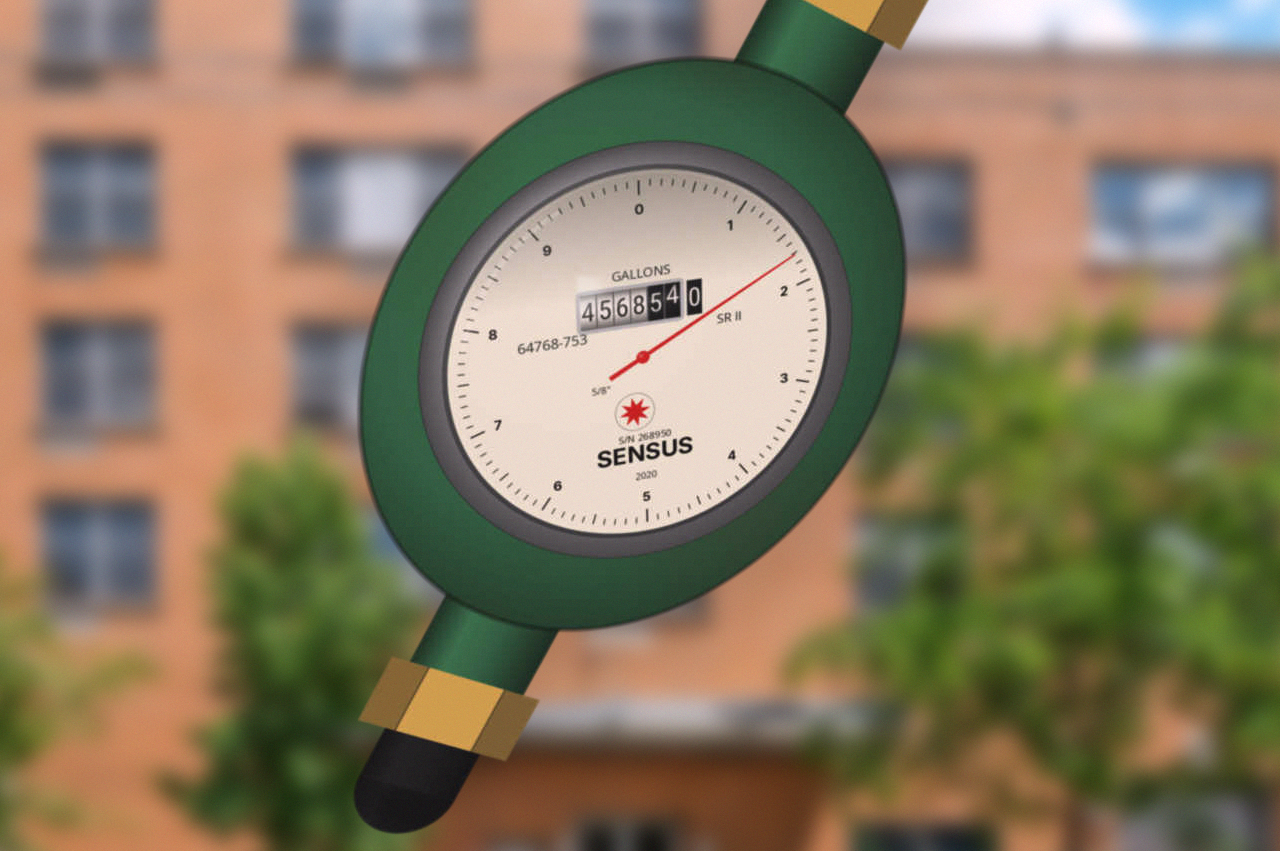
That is **4568541.7** gal
